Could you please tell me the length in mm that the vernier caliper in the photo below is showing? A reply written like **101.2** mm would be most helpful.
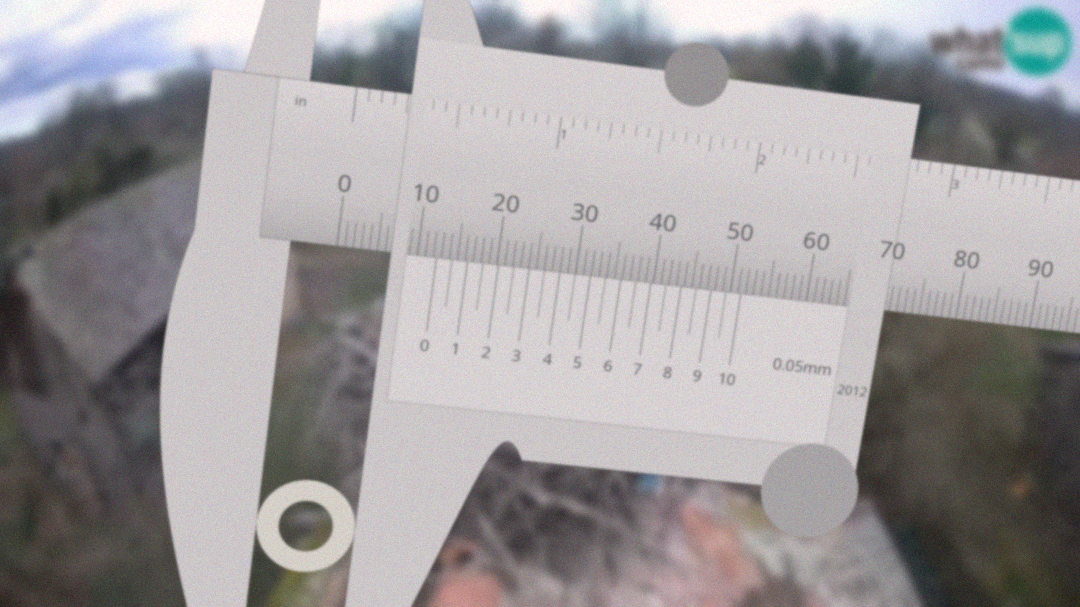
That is **12.4** mm
